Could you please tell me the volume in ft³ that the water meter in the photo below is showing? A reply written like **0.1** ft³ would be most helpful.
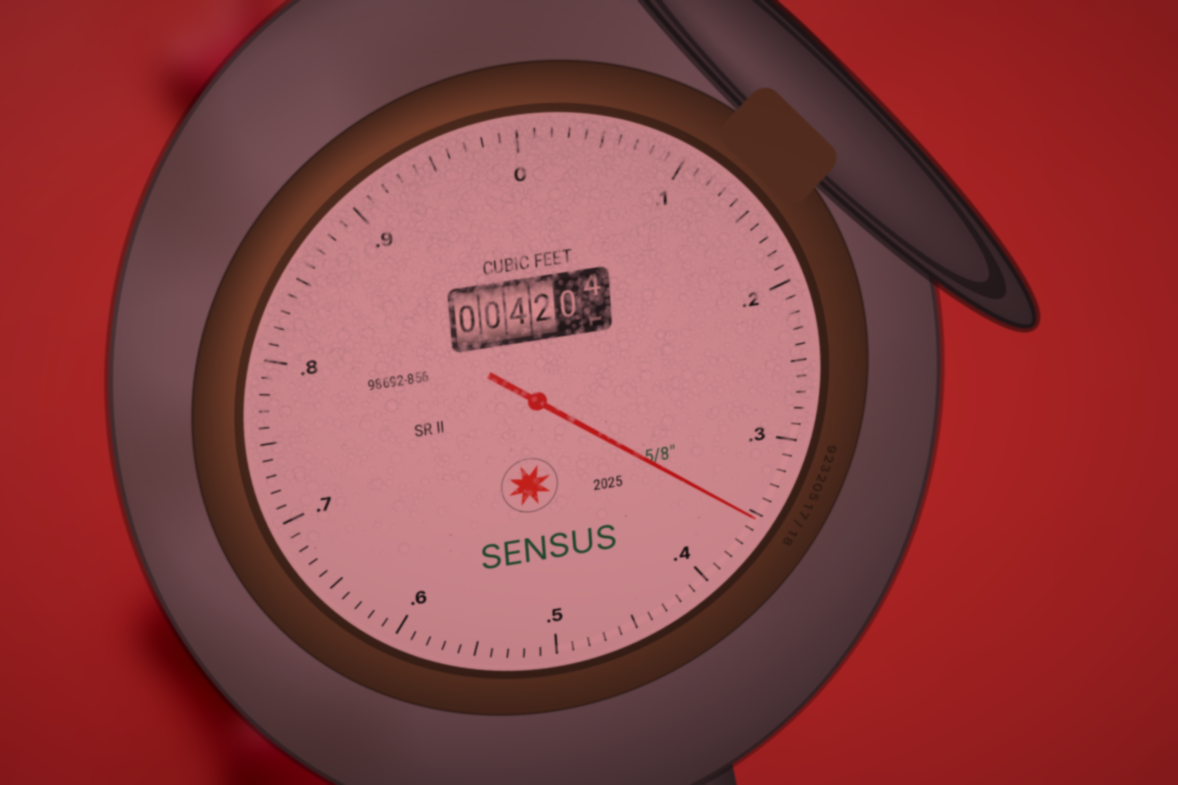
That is **4204.35** ft³
